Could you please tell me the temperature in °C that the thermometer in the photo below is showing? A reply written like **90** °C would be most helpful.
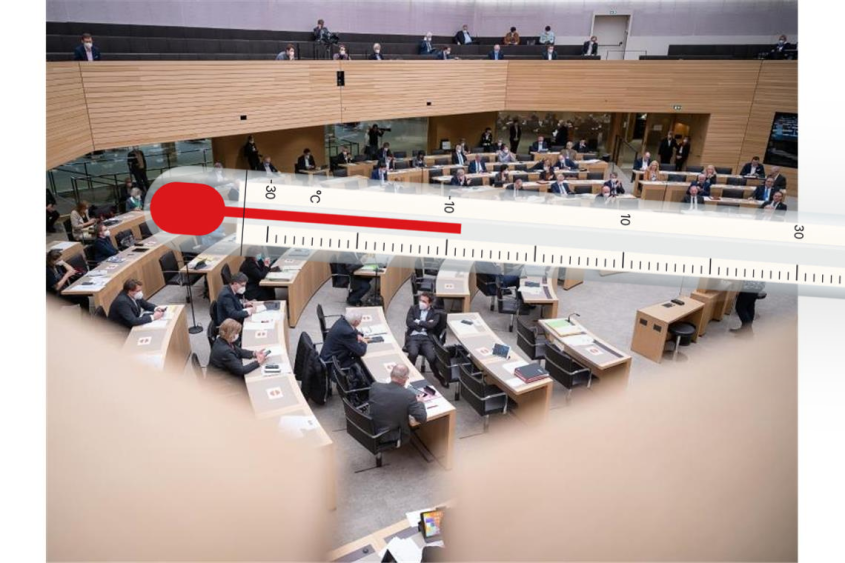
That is **-8.5** °C
